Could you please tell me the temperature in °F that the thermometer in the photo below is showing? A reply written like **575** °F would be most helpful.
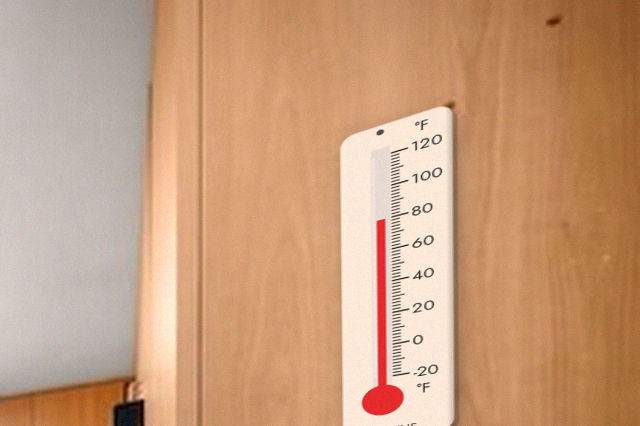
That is **80** °F
